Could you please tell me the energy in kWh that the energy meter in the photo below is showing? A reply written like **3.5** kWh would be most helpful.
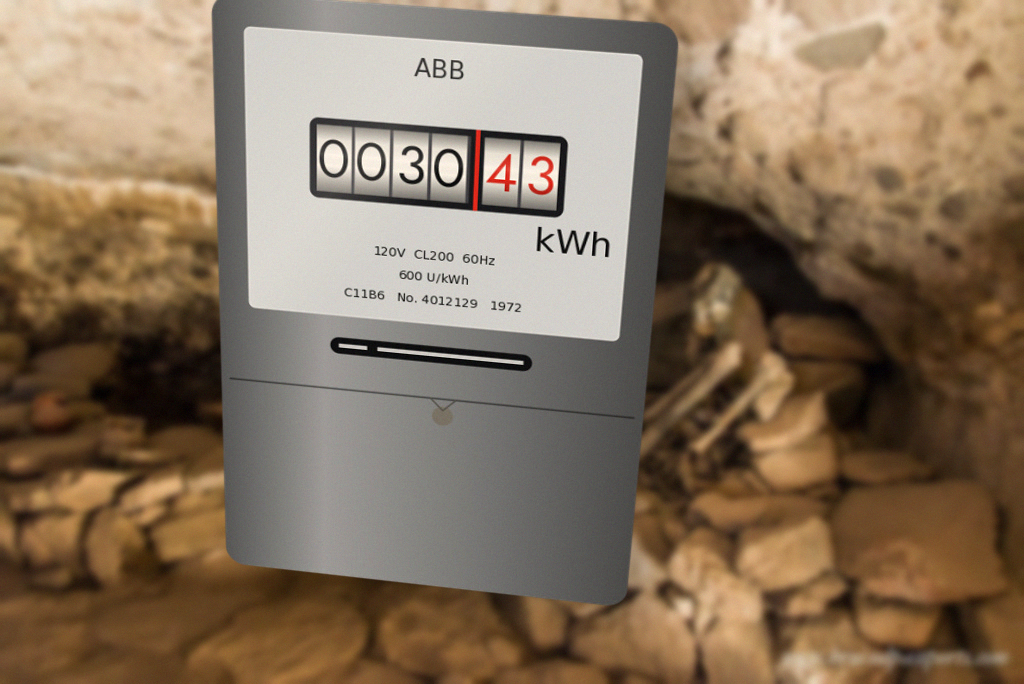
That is **30.43** kWh
